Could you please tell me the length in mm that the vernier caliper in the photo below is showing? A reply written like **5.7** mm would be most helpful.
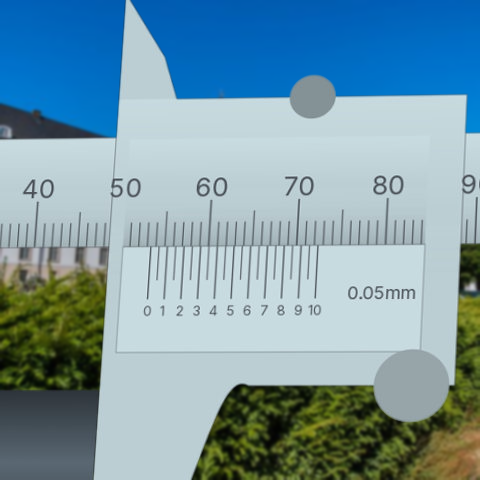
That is **53.4** mm
